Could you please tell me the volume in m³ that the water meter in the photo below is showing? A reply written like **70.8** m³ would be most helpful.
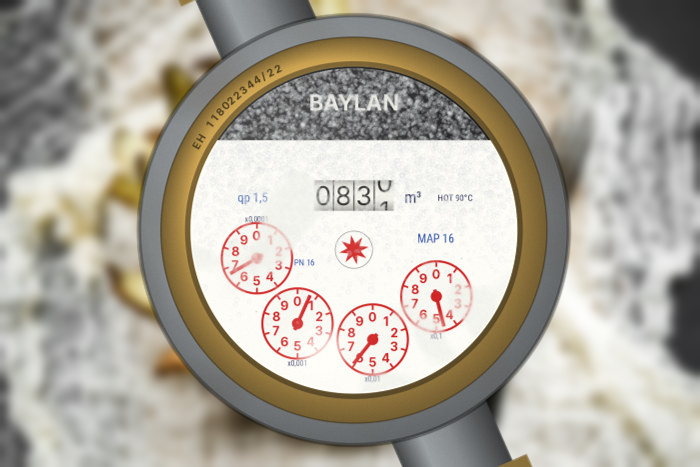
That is **830.4606** m³
